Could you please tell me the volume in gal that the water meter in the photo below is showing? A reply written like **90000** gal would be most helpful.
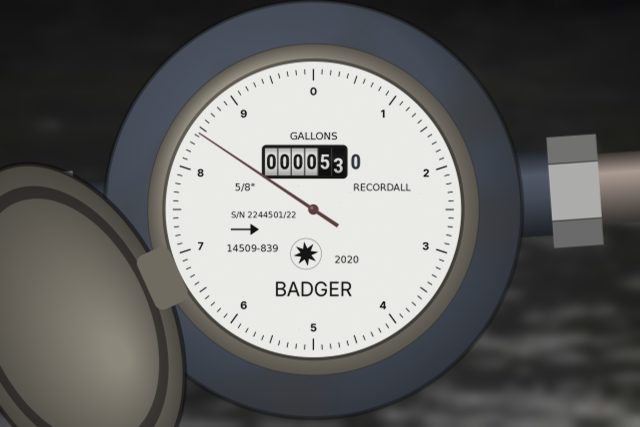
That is **528.4** gal
